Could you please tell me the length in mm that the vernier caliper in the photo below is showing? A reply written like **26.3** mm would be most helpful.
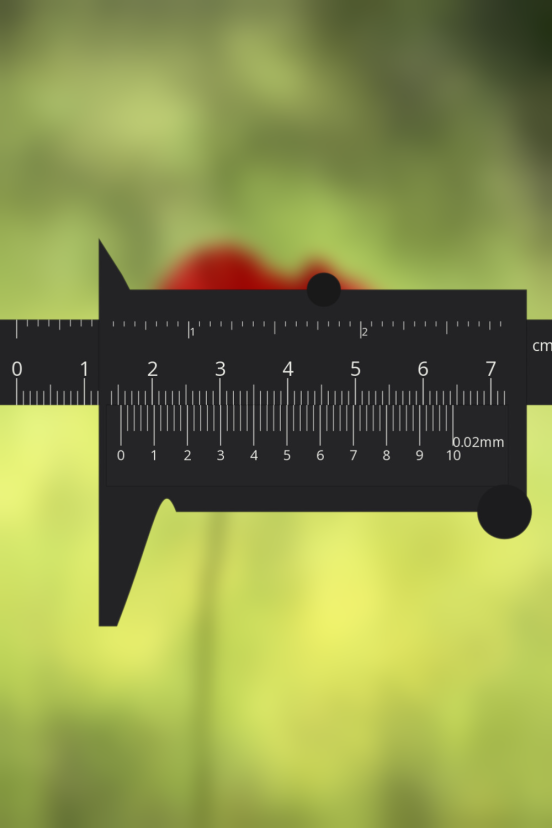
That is **15.4** mm
